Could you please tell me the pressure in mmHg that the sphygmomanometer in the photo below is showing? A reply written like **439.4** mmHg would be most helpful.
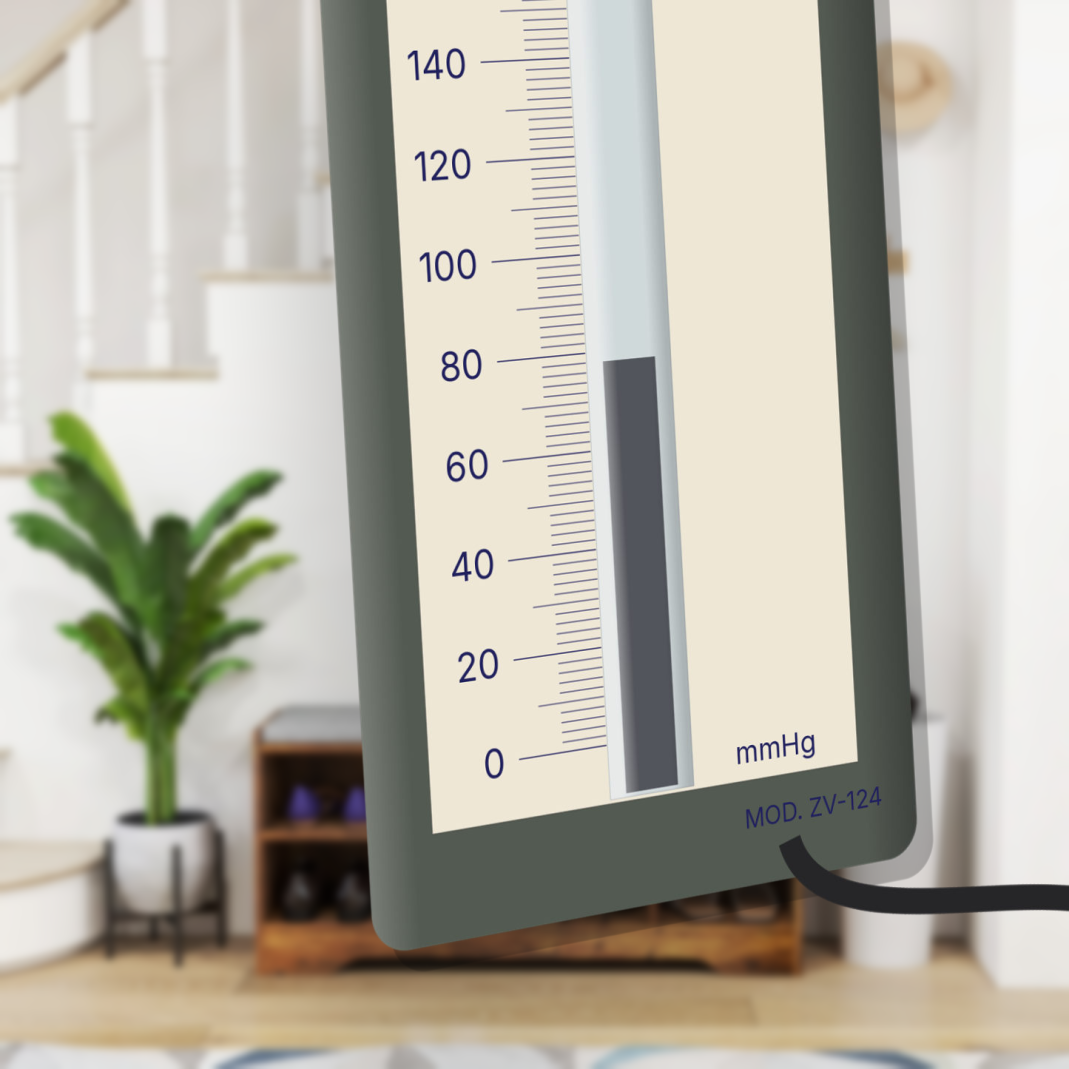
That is **78** mmHg
